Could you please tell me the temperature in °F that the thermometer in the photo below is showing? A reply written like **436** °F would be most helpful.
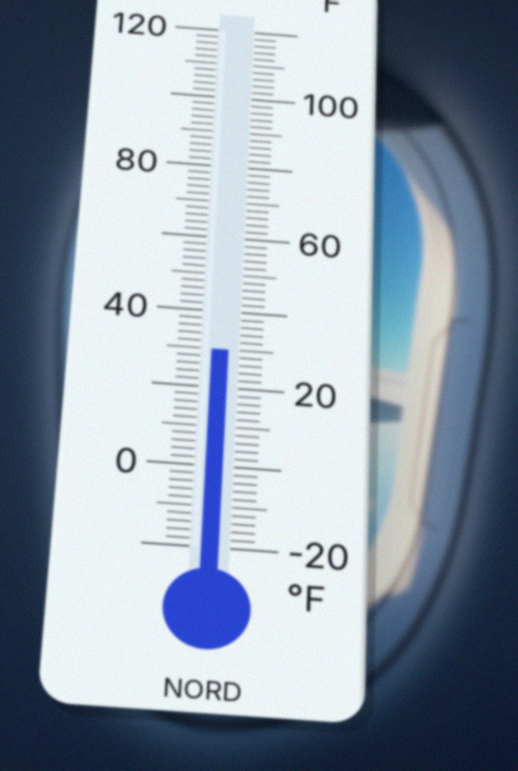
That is **30** °F
